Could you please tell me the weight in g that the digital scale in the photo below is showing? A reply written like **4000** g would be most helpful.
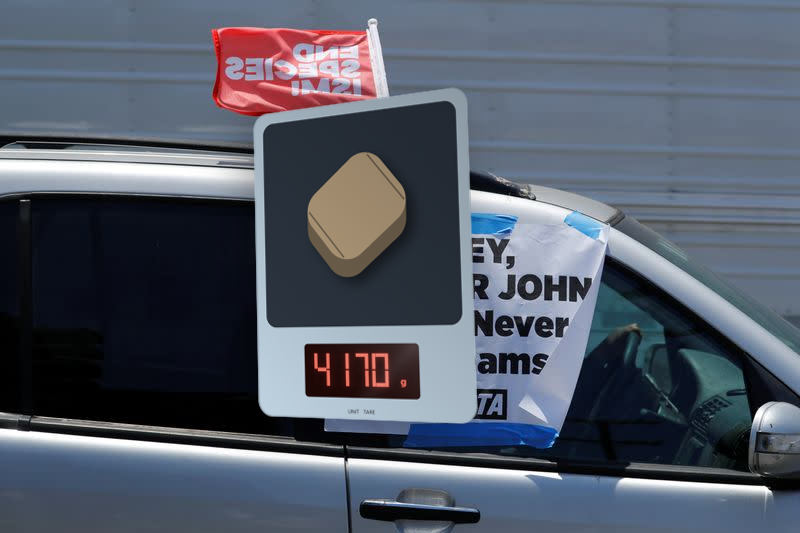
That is **4170** g
